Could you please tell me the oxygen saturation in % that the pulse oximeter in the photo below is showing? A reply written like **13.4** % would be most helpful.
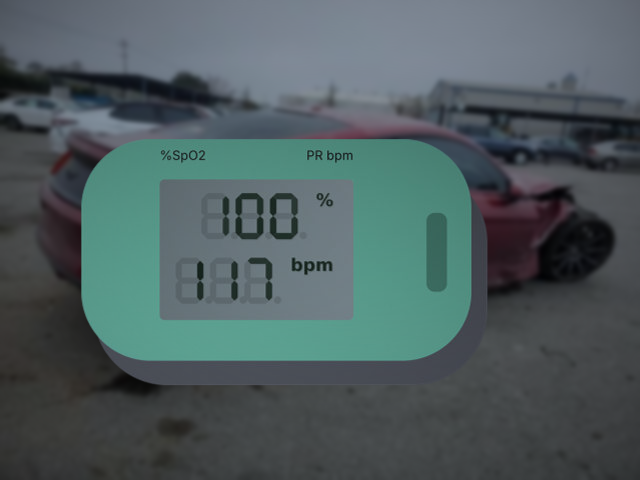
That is **100** %
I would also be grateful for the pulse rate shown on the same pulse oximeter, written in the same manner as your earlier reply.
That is **117** bpm
